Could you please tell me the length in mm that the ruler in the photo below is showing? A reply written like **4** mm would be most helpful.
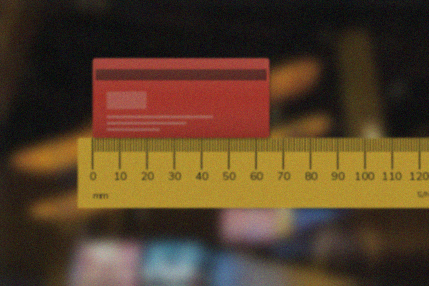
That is **65** mm
